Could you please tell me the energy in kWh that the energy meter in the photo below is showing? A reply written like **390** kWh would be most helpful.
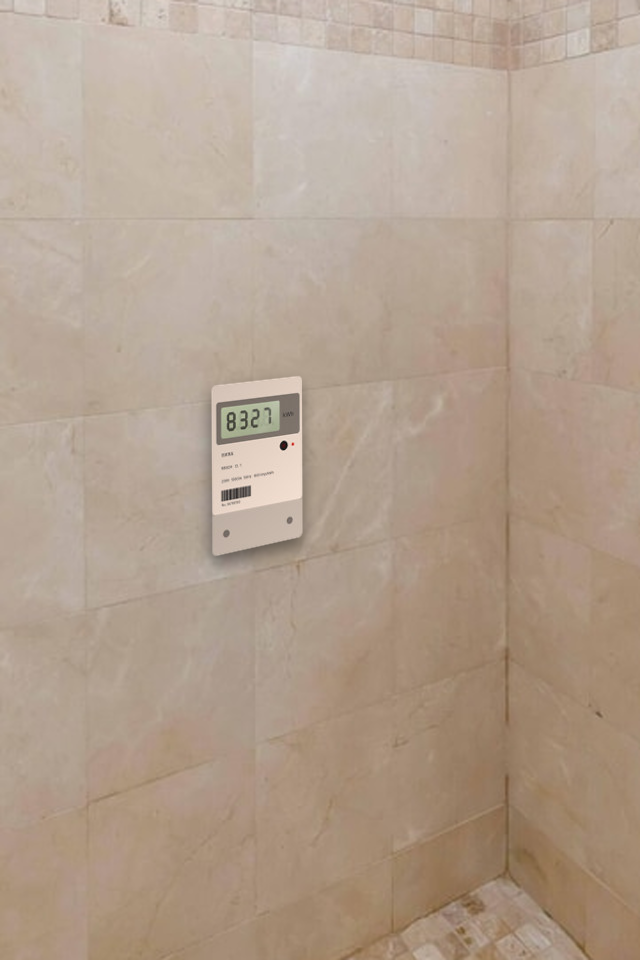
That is **8327** kWh
